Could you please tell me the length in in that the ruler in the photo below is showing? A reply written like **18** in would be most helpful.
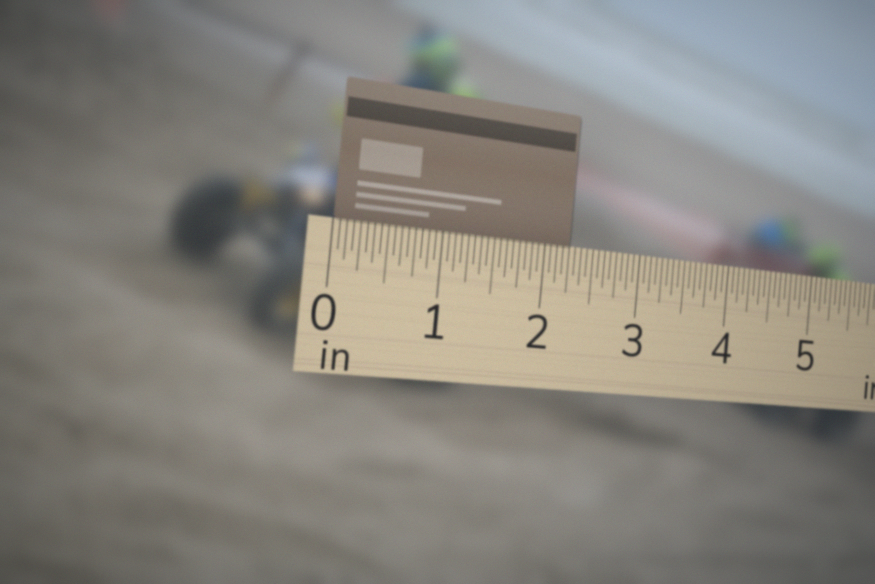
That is **2.25** in
